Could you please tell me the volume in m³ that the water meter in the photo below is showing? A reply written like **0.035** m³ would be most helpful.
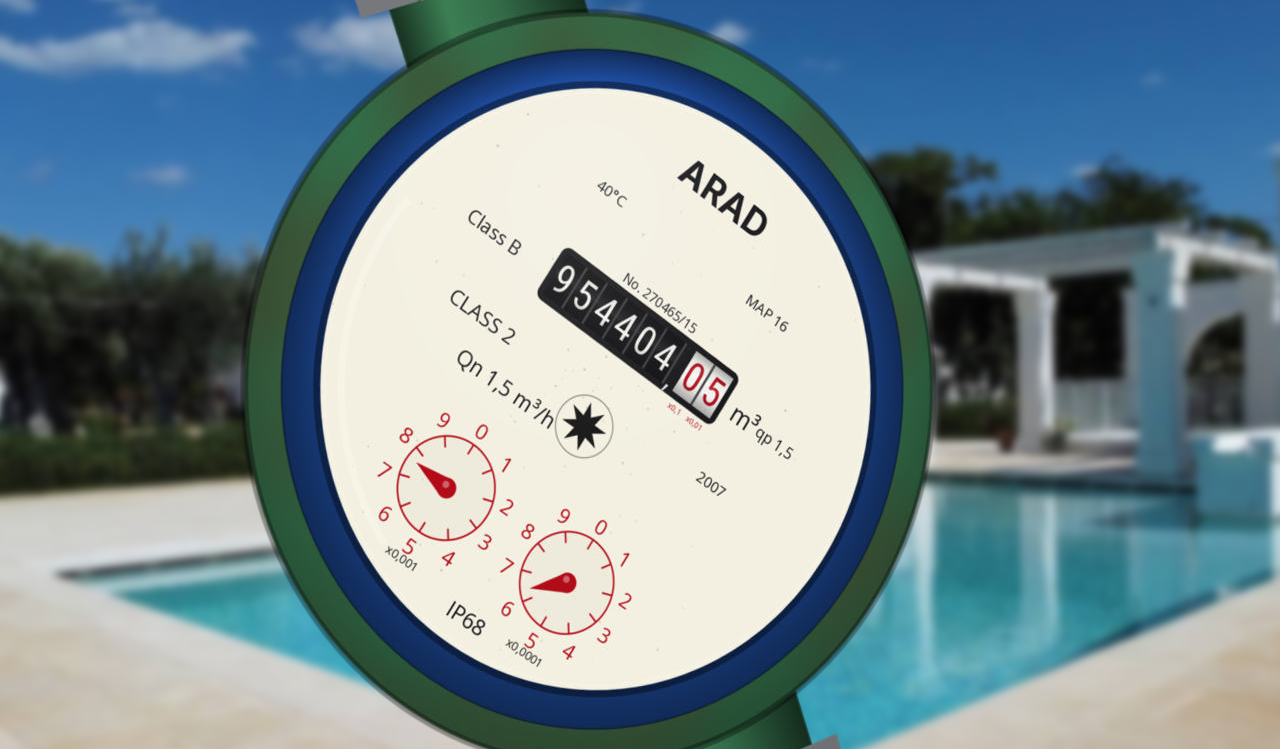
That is **954404.0576** m³
